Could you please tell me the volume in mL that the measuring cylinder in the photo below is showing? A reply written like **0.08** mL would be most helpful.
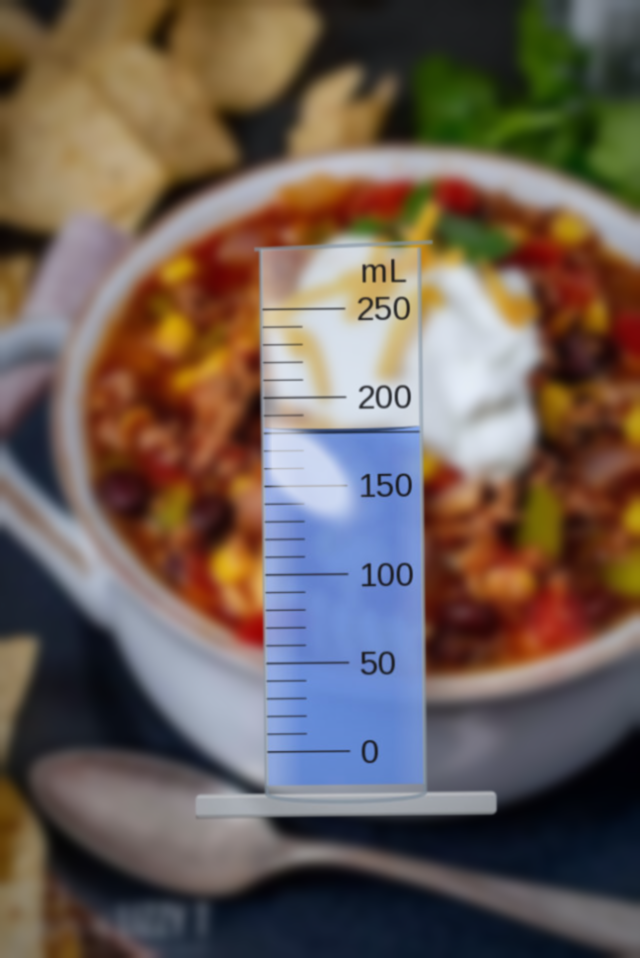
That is **180** mL
